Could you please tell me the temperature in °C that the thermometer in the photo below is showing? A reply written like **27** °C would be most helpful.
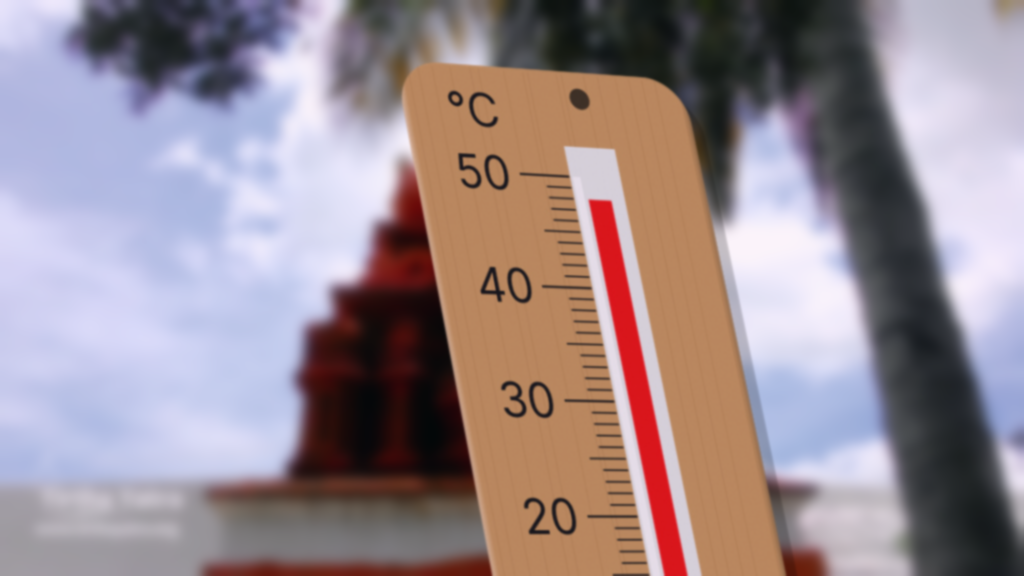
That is **48** °C
